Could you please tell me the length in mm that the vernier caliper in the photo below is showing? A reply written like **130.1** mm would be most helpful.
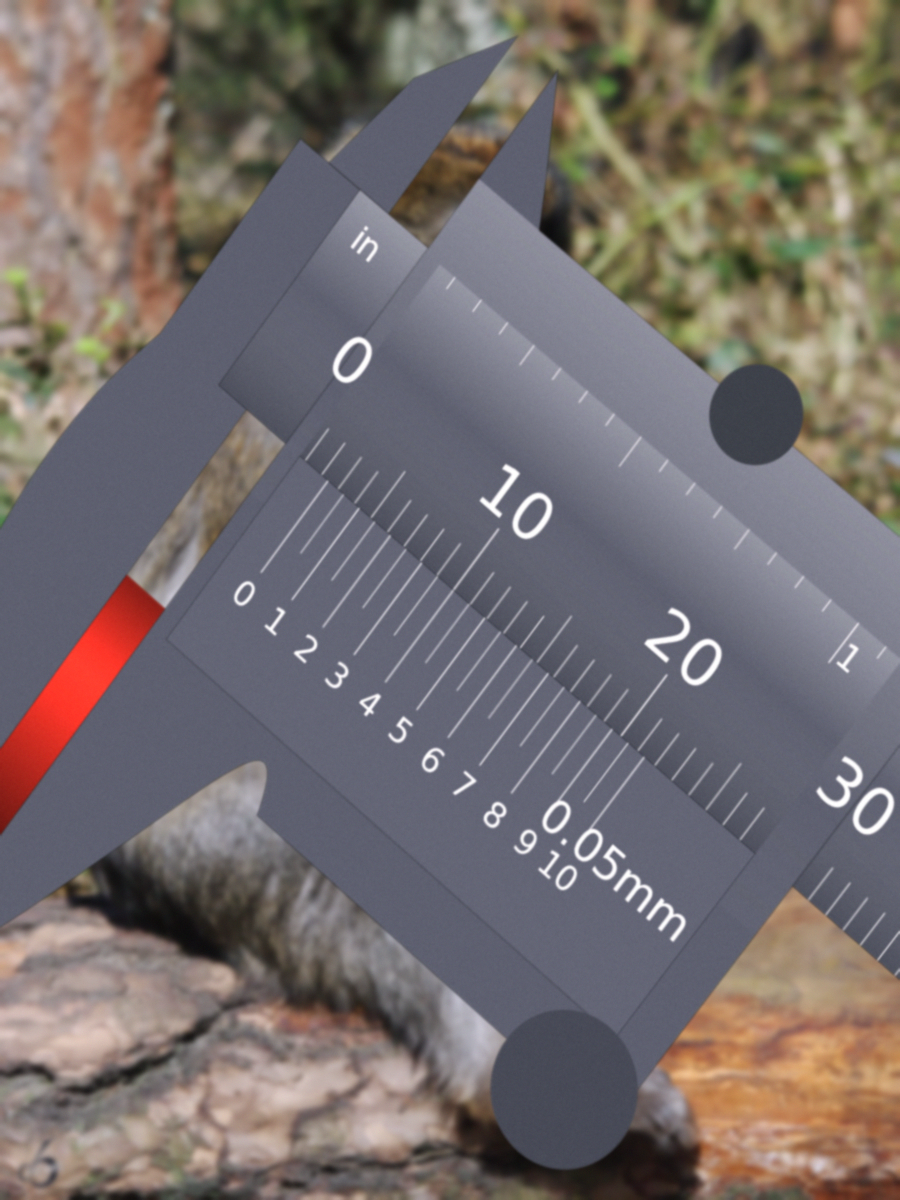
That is **2.4** mm
